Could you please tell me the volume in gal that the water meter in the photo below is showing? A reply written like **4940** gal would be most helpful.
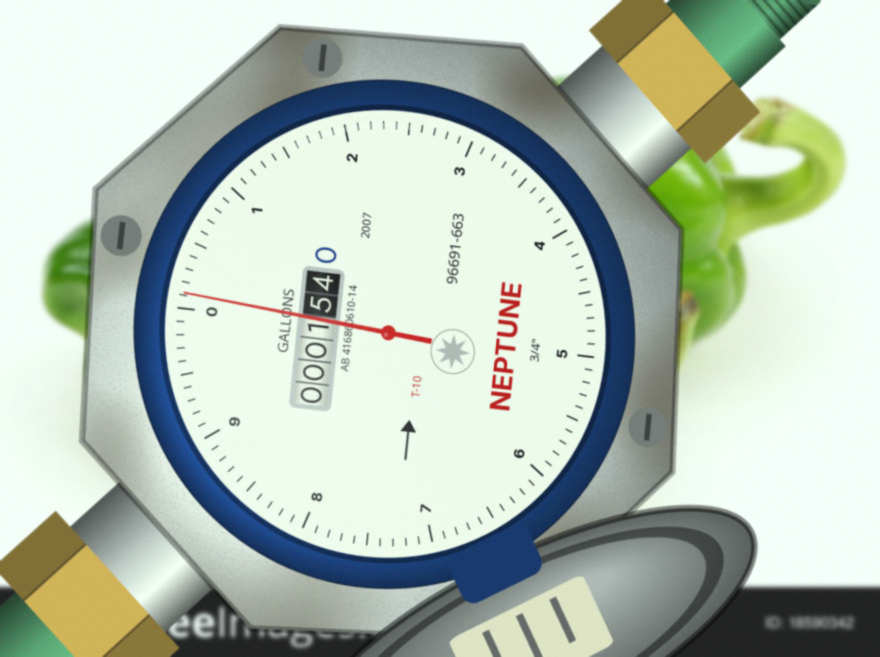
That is **1540.1** gal
